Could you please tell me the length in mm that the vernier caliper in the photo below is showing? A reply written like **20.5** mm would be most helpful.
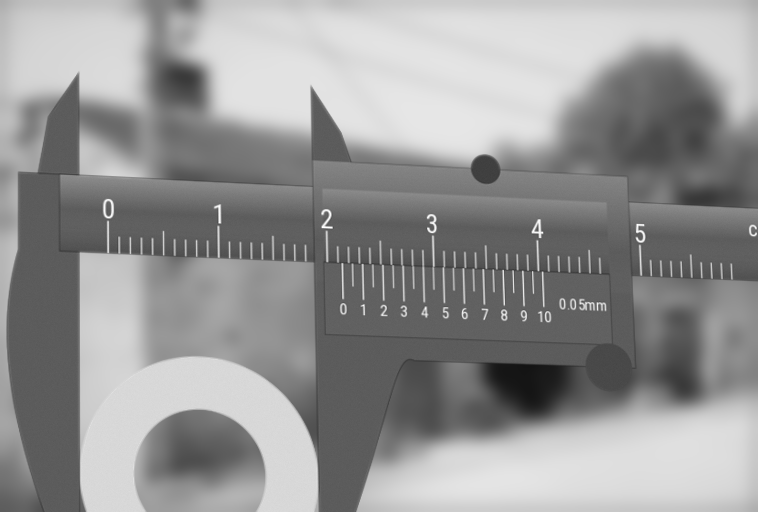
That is **21.4** mm
